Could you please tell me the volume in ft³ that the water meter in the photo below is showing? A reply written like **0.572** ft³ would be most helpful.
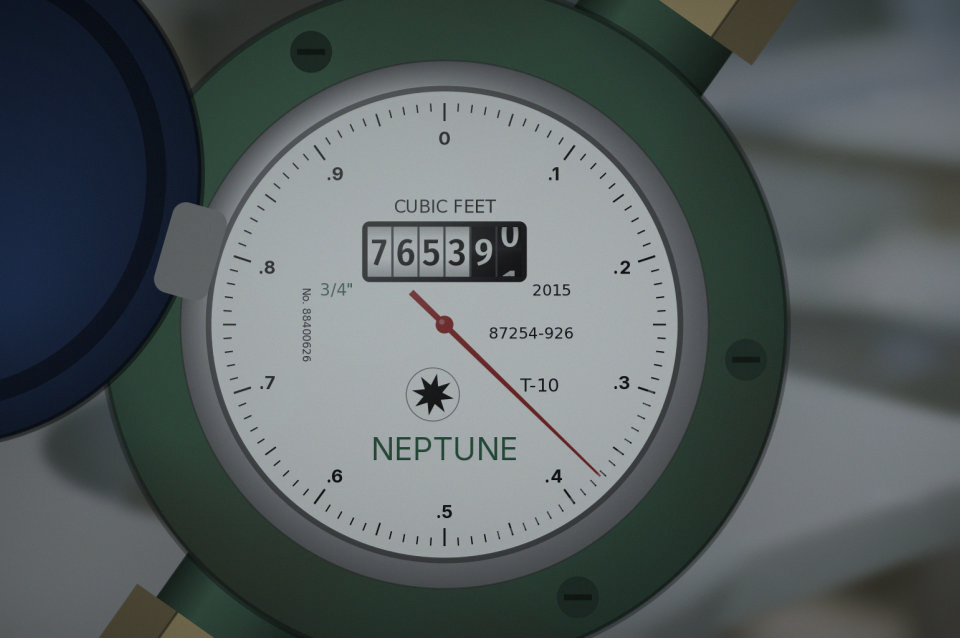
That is **765390.37** ft³
